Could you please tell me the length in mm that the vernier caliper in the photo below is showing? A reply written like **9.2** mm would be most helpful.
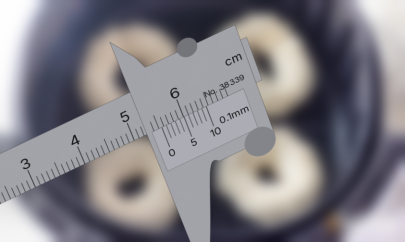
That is **55.6** mm
